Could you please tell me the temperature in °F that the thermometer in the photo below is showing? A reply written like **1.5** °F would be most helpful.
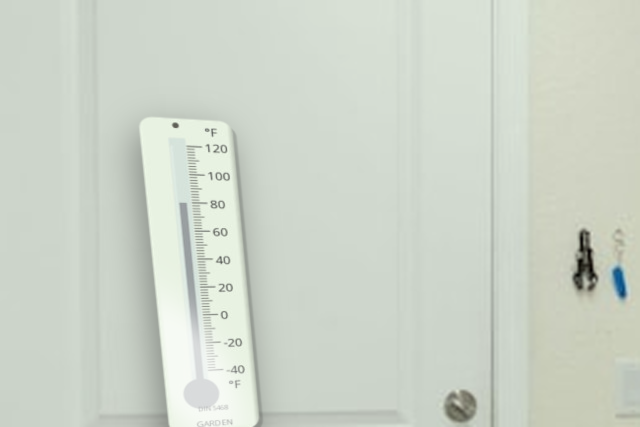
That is **80** °F
